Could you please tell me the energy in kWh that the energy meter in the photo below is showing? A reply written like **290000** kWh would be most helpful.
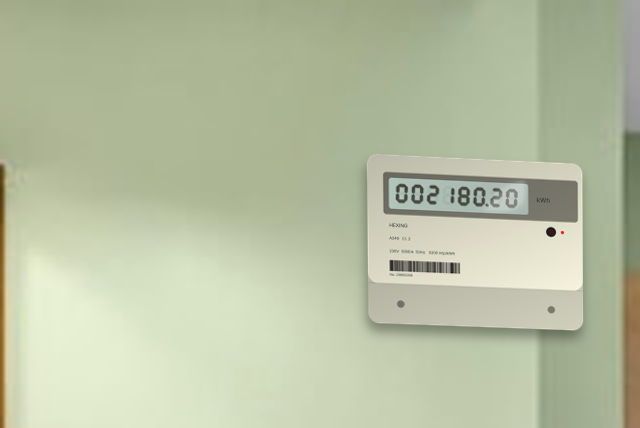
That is **2180.20** kWh
